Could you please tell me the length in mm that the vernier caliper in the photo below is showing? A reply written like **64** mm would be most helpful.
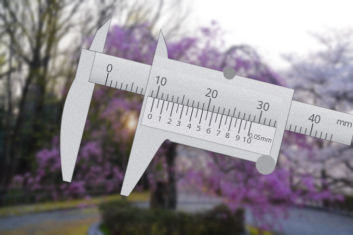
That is **9.6** mm
